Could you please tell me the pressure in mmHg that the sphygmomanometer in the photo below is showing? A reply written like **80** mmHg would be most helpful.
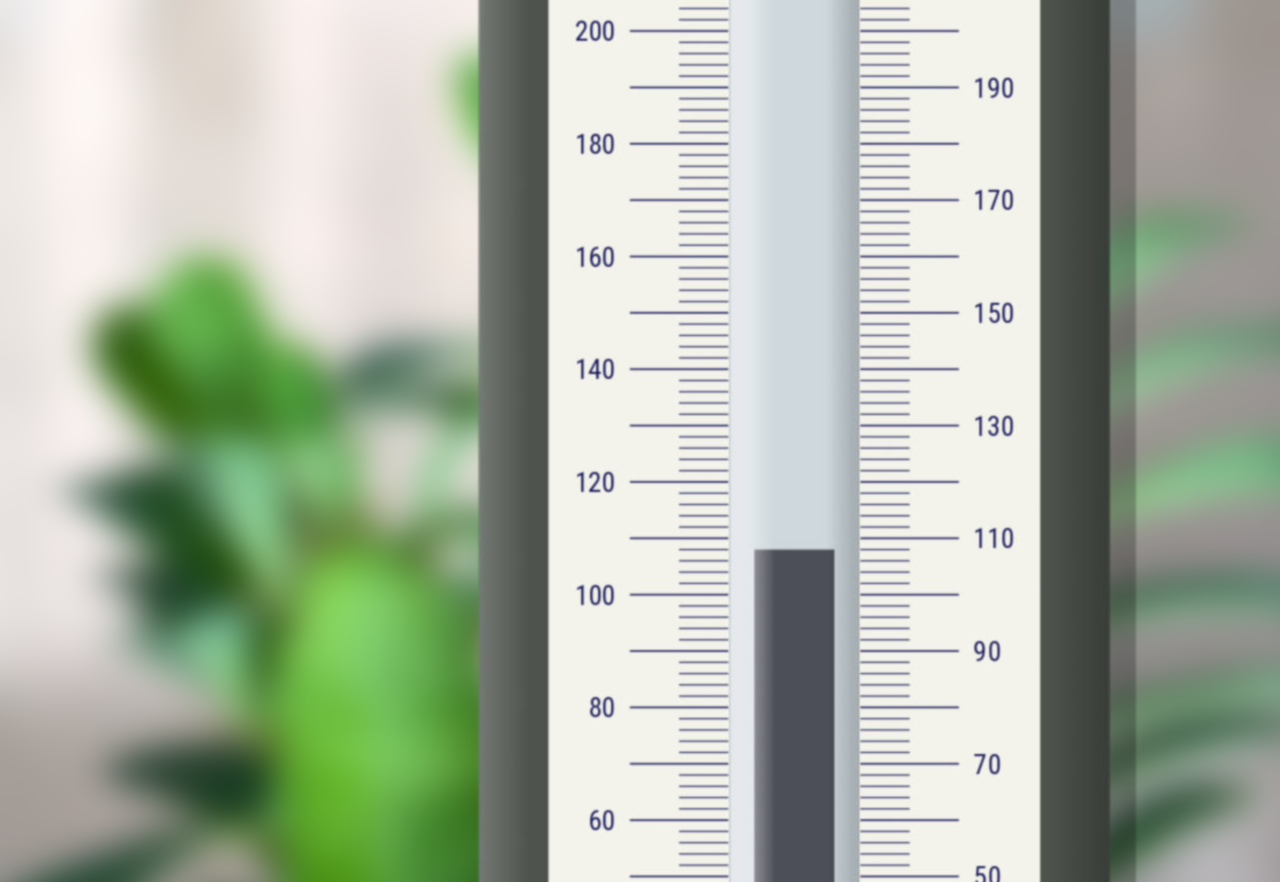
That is **108** mmHg
